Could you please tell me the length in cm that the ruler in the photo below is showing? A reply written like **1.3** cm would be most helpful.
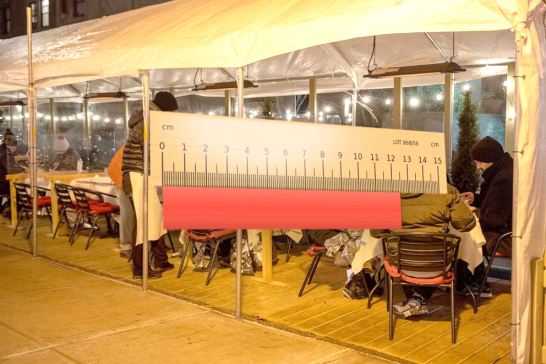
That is **12.5** cm
